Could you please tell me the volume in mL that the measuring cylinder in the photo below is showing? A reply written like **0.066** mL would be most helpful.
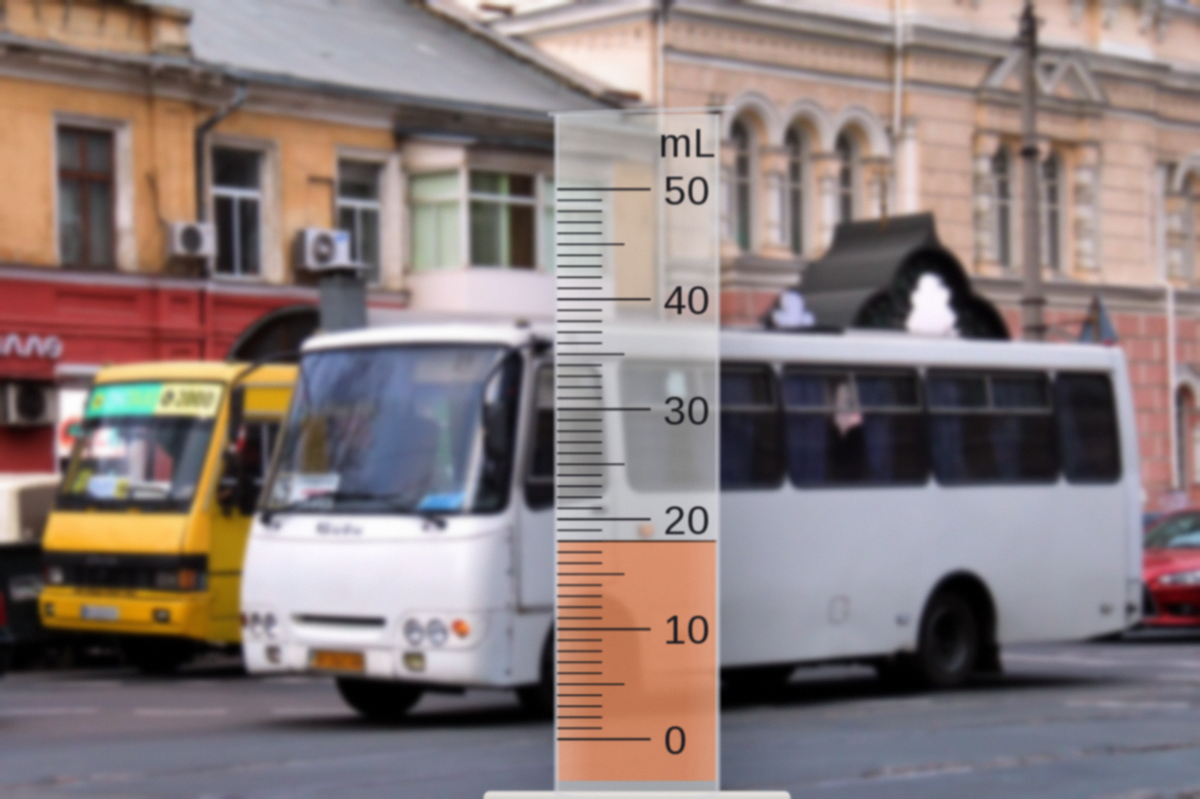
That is **18** mL
